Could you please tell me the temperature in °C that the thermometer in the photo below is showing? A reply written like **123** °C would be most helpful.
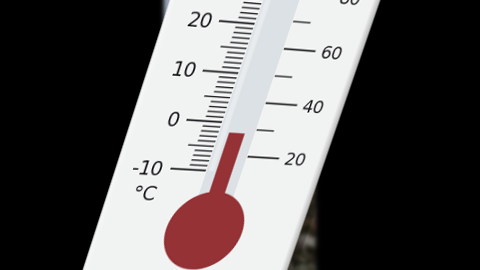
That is **-2** °C
